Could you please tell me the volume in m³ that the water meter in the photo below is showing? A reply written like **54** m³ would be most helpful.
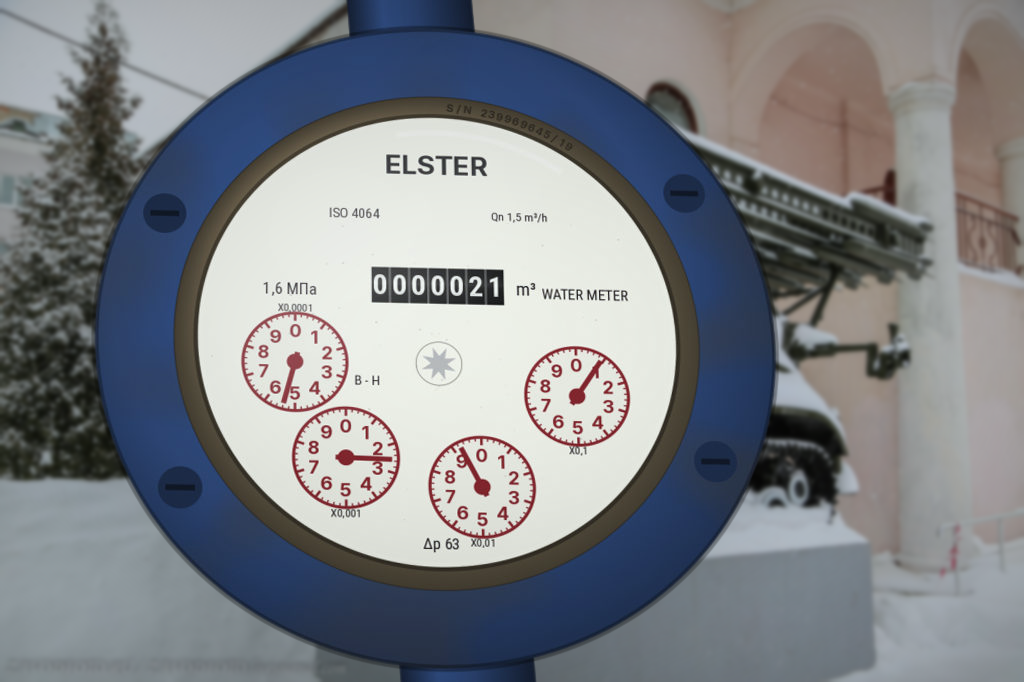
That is **21.0925** m³
